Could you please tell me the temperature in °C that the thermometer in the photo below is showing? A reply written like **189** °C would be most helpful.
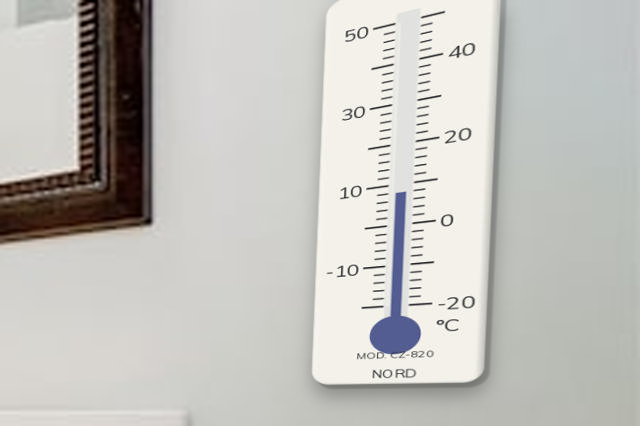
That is **8** °C
